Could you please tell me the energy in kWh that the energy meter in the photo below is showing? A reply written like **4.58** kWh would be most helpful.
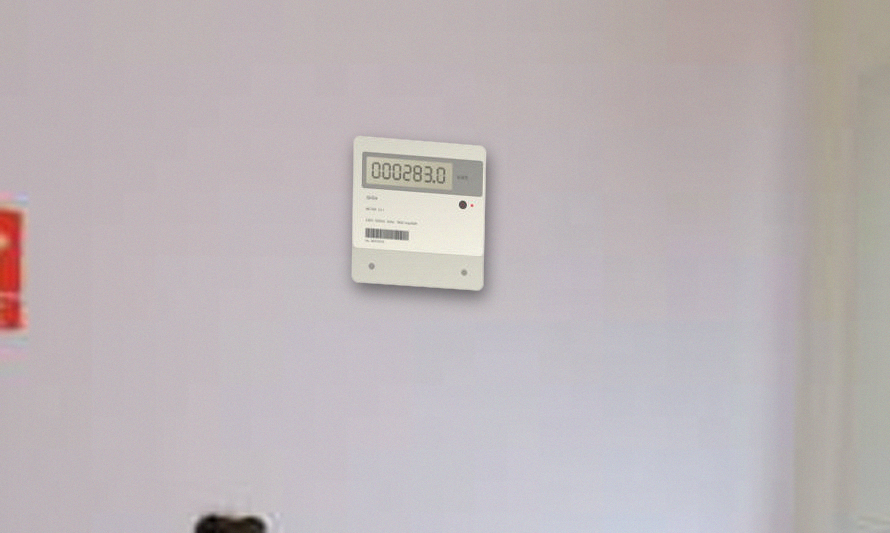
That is **283.0** kWh
